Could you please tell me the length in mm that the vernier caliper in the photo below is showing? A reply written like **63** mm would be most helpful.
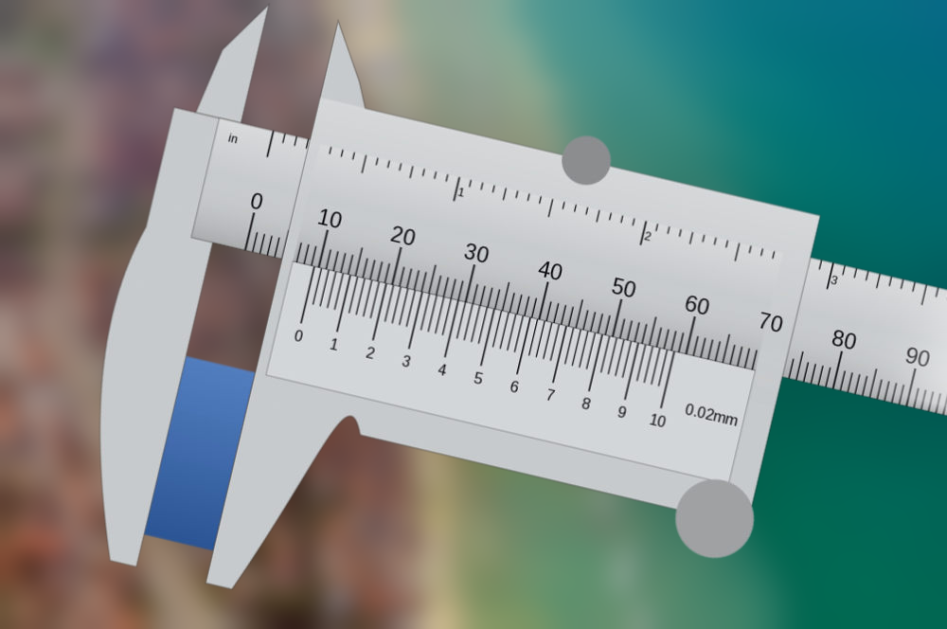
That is **9.4** mm
